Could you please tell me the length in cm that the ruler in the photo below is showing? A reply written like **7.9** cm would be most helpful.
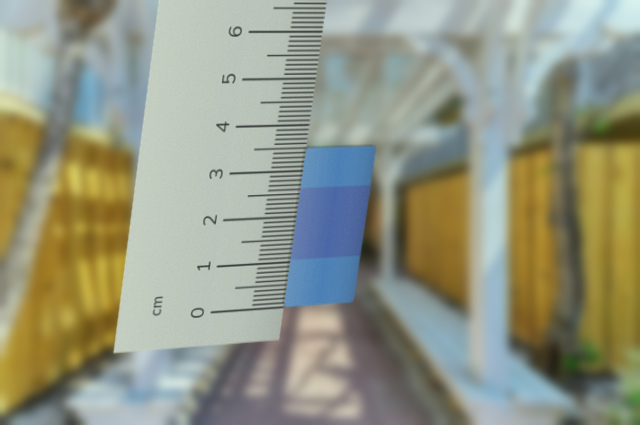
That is **3.5** cm
